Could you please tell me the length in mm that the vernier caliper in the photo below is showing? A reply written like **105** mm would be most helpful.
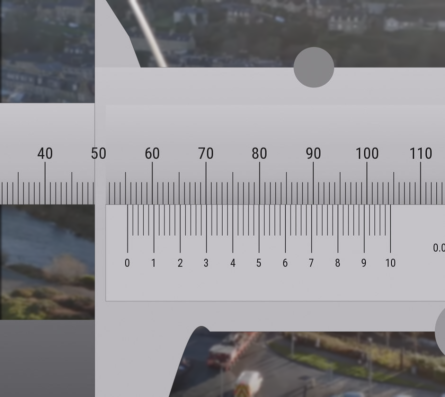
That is **55.4** mm
